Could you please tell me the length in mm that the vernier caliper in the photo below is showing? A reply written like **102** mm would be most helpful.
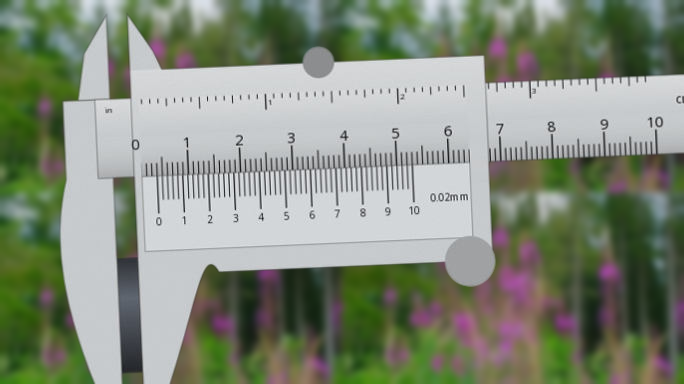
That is **4.0** mm
